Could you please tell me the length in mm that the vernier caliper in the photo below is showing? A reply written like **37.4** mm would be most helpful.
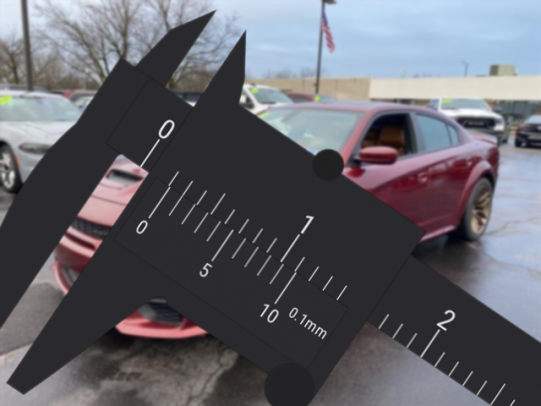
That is **2.1** mm
